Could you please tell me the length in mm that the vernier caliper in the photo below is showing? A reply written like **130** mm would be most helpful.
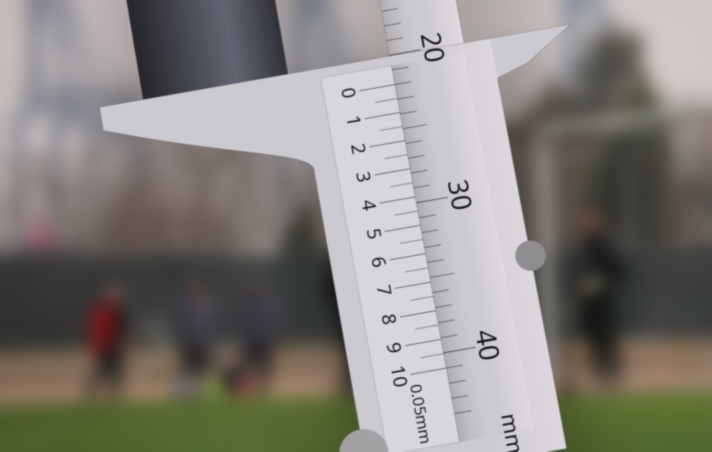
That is **22.0** mm
